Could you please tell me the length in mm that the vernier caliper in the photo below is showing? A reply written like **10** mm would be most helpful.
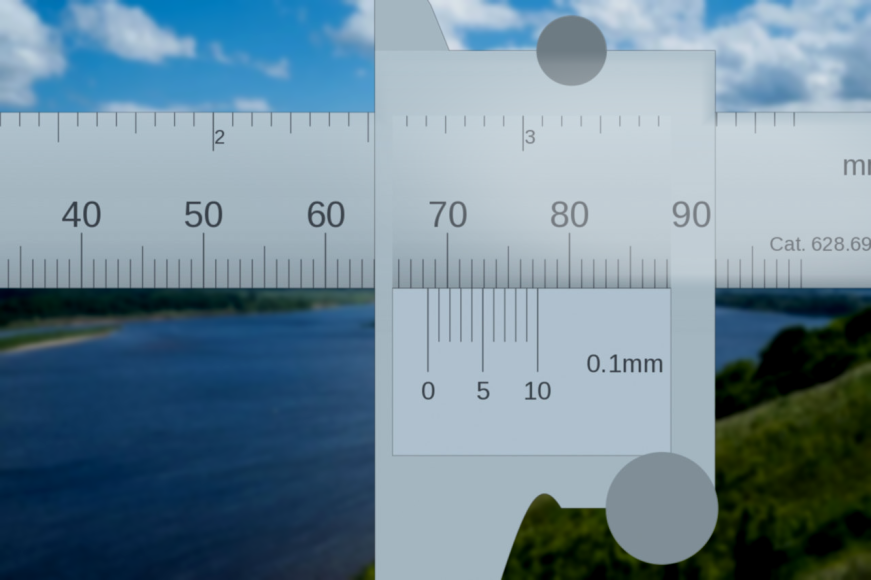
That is **68.4** mm
